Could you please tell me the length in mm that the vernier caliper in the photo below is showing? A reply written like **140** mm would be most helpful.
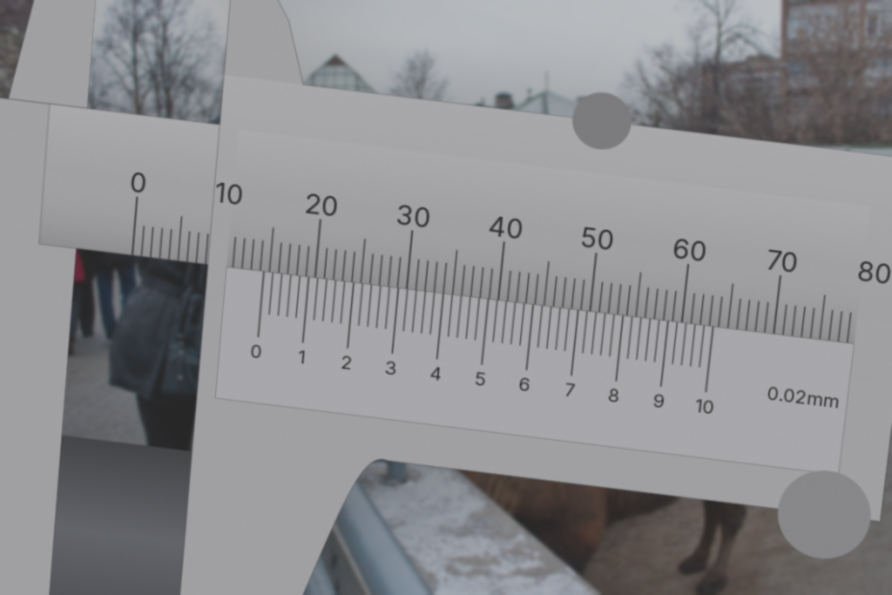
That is **14.4** mm
